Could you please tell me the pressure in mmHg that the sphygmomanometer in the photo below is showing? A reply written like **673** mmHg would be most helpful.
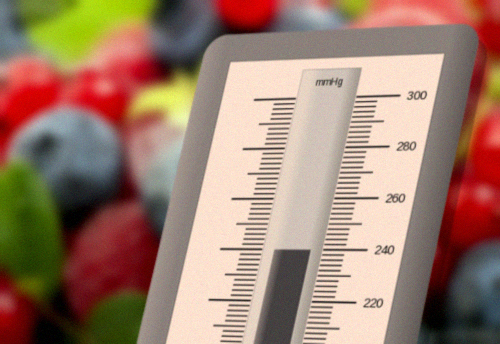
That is **240** mmHg
